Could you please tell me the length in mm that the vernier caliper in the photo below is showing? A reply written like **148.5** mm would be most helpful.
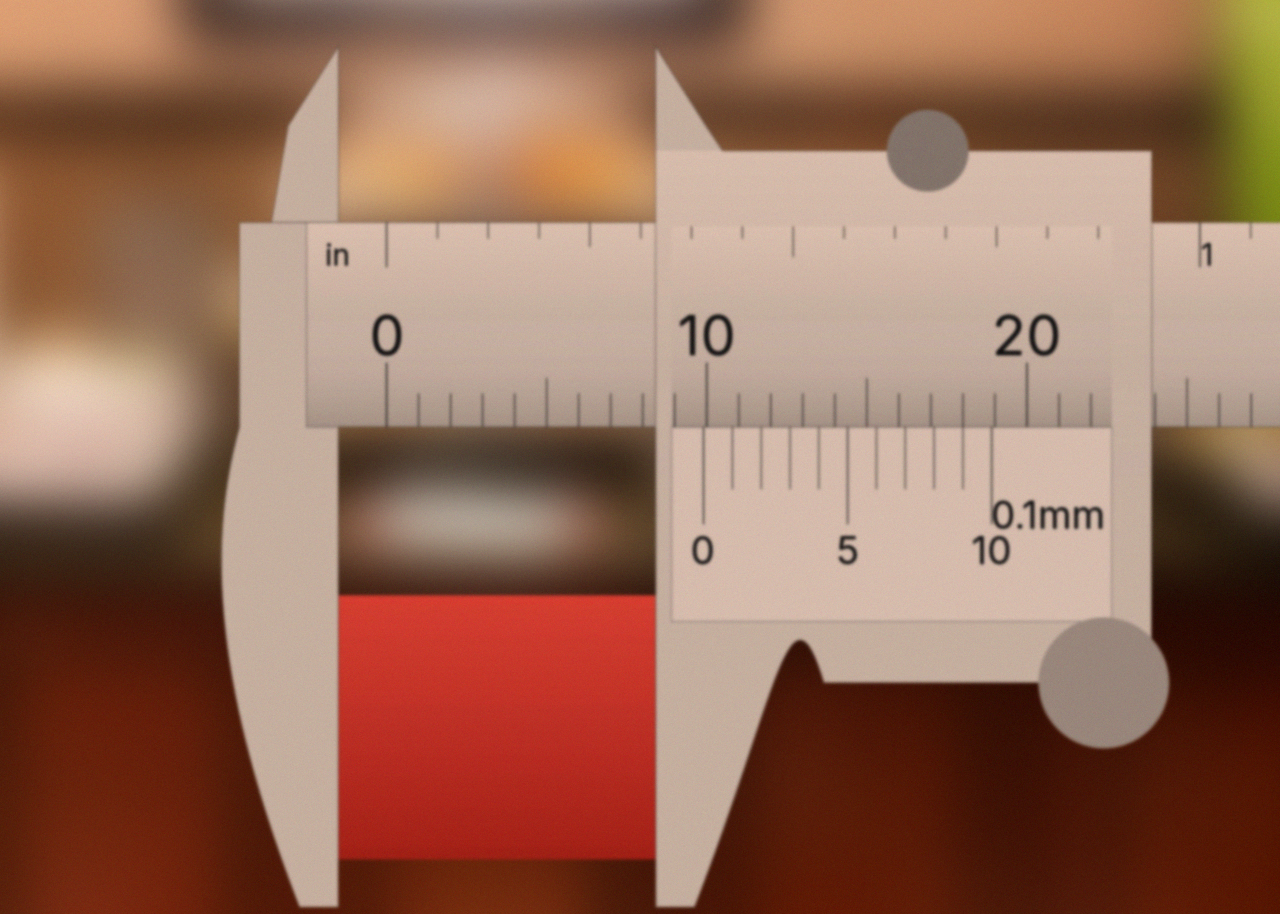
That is **9.9** mm
